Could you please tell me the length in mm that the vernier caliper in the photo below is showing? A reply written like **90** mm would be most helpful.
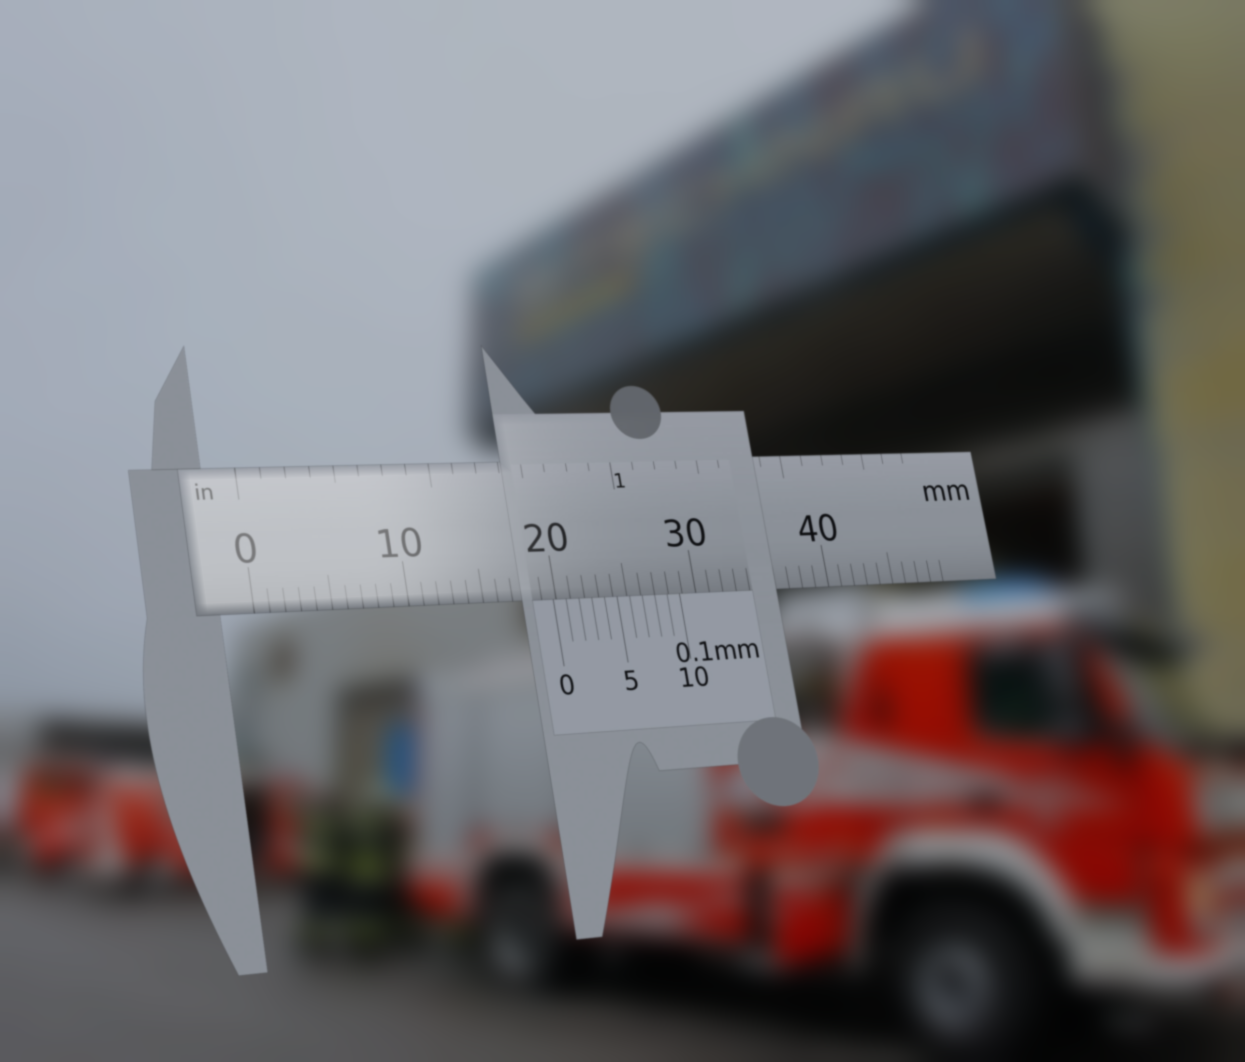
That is **19.8** mm
